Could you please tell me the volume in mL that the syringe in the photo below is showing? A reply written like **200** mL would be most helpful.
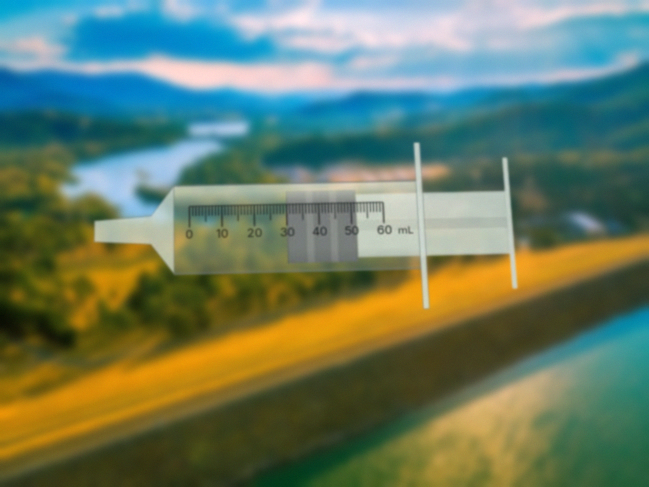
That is **30** mL
